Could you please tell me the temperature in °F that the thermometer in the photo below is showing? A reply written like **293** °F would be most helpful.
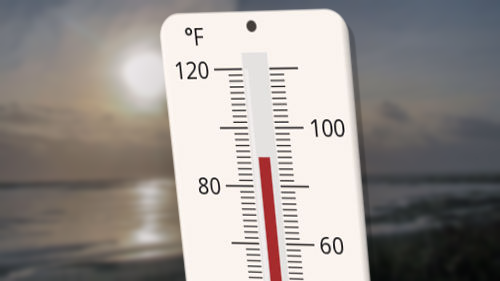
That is **90** °F
